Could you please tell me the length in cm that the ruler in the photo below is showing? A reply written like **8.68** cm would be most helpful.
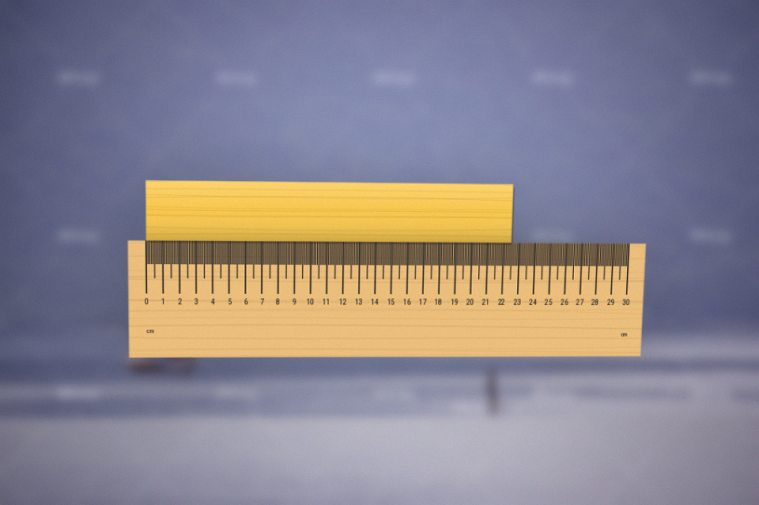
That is **22.5** cm
